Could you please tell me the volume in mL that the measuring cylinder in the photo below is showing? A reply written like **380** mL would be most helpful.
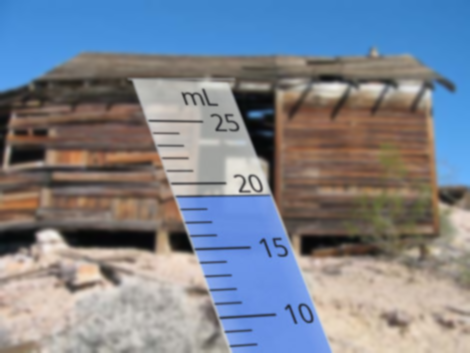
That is **19** mL
